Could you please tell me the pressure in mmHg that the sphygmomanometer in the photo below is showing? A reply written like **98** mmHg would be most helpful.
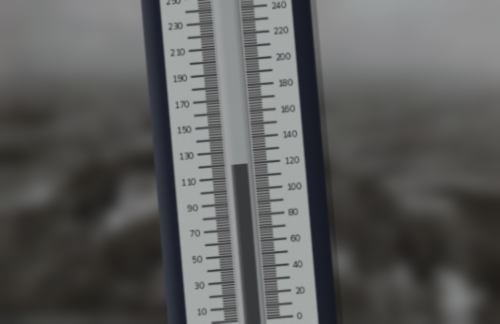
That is **120** mmHg
